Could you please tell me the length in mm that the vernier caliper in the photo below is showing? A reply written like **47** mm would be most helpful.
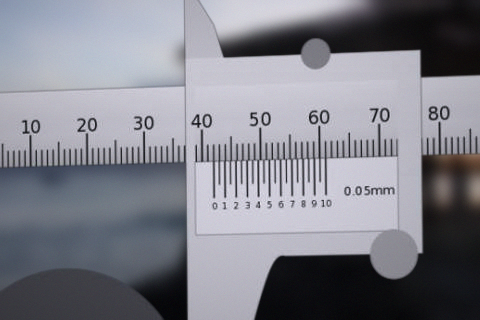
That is **42.0** mm
